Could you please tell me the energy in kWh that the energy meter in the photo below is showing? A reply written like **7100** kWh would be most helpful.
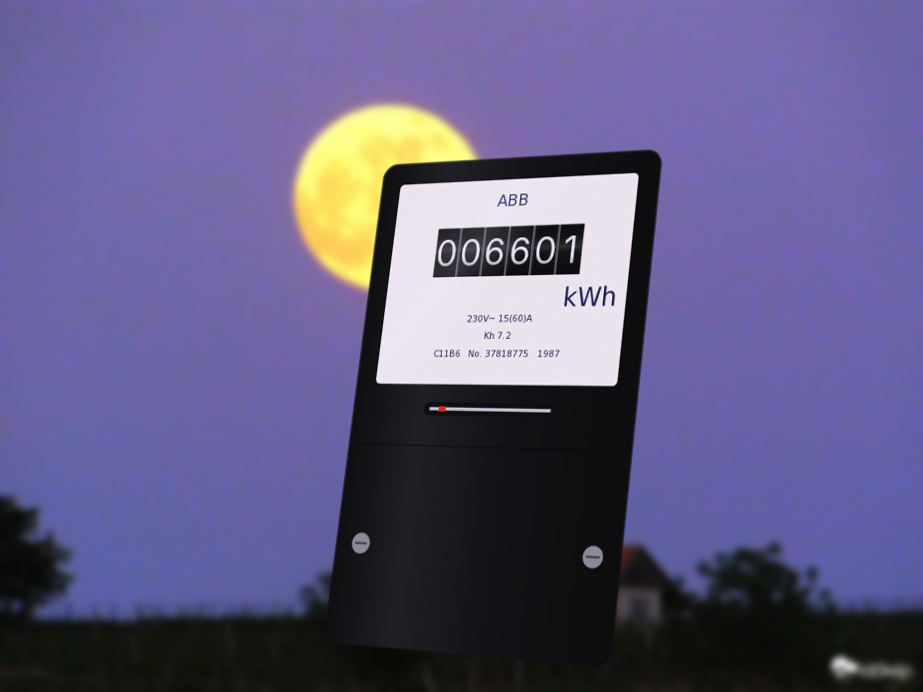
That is **6601** kWh
